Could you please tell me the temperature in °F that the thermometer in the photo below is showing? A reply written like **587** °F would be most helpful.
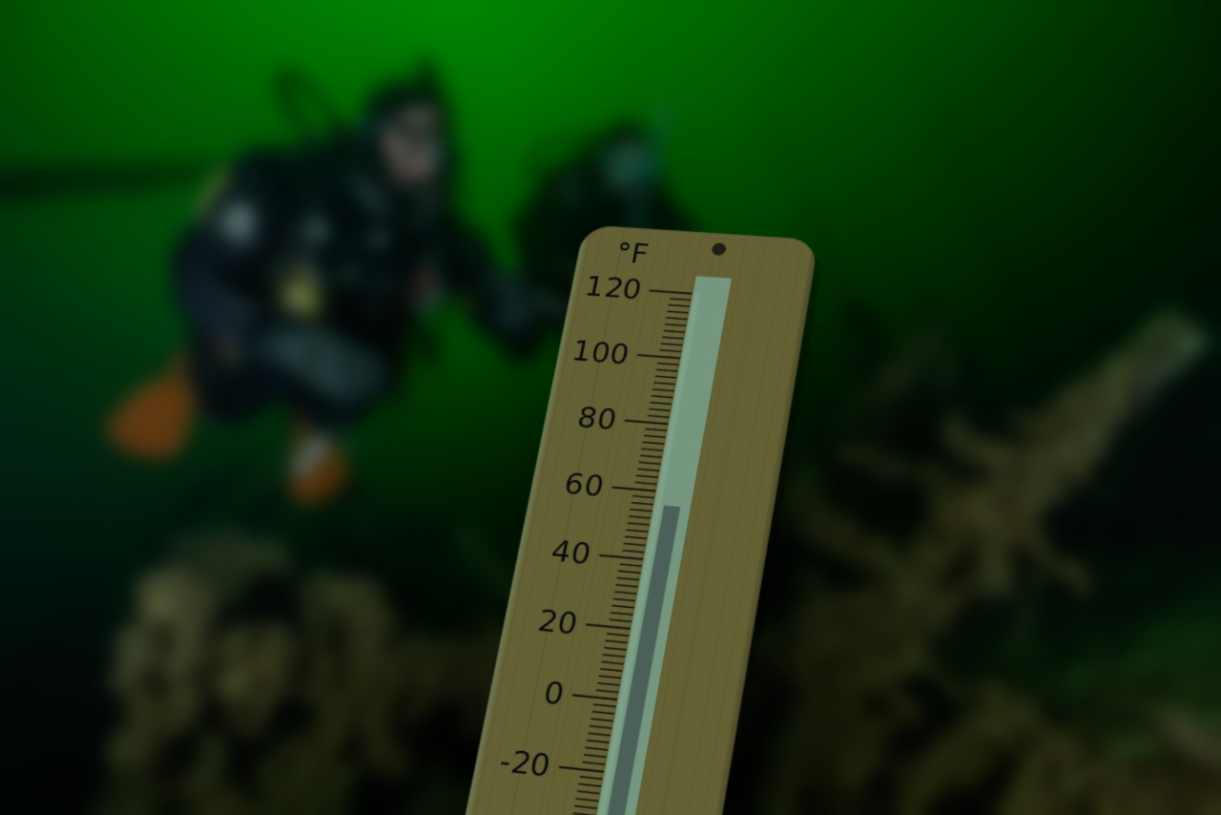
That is **56** °F
